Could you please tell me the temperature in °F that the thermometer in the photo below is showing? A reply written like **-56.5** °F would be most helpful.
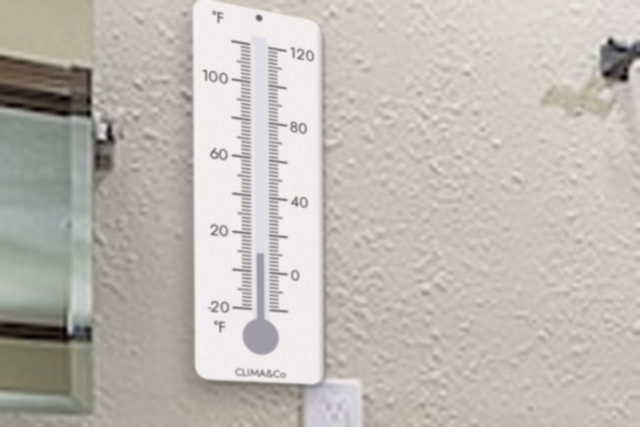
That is **10** °F
